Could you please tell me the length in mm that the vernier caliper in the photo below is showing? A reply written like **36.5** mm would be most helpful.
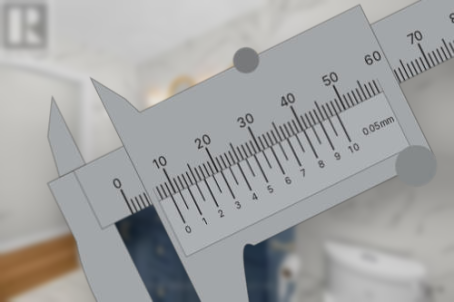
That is **9.0** mm
